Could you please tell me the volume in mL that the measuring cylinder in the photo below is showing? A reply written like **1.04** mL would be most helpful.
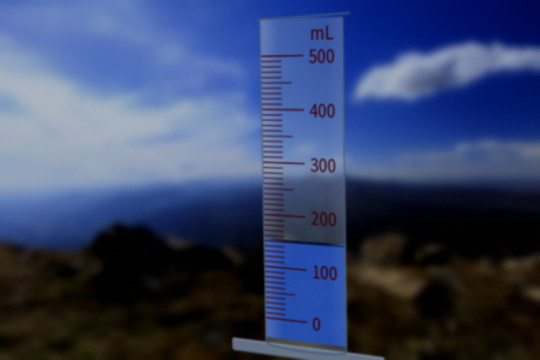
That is **150** mL
